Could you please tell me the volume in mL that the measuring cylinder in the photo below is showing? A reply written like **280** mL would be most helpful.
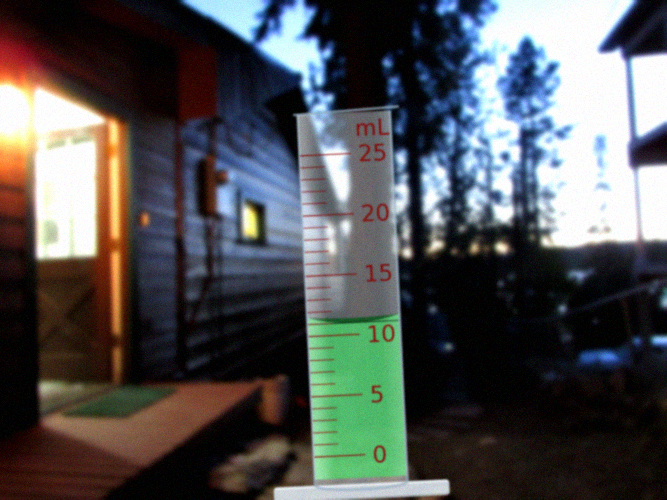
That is **11** mL
